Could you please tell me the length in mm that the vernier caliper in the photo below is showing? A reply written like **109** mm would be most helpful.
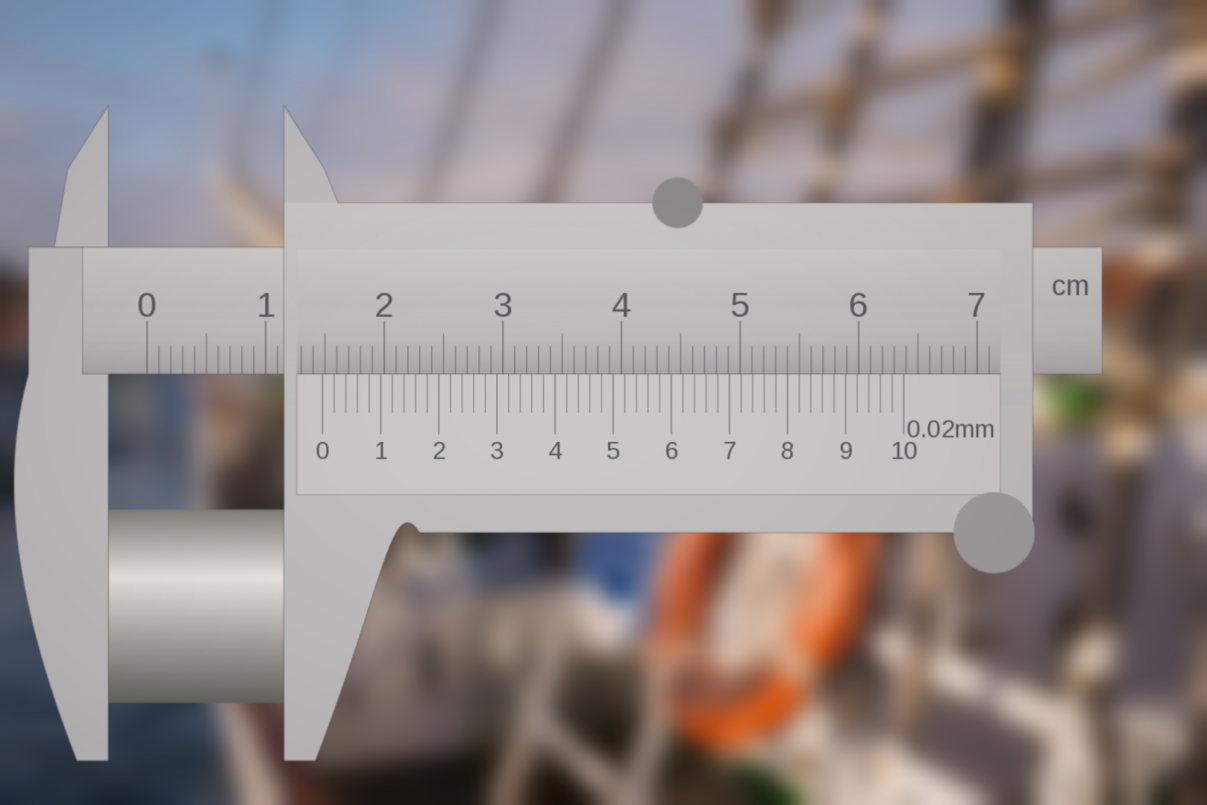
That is **14.8** mm
